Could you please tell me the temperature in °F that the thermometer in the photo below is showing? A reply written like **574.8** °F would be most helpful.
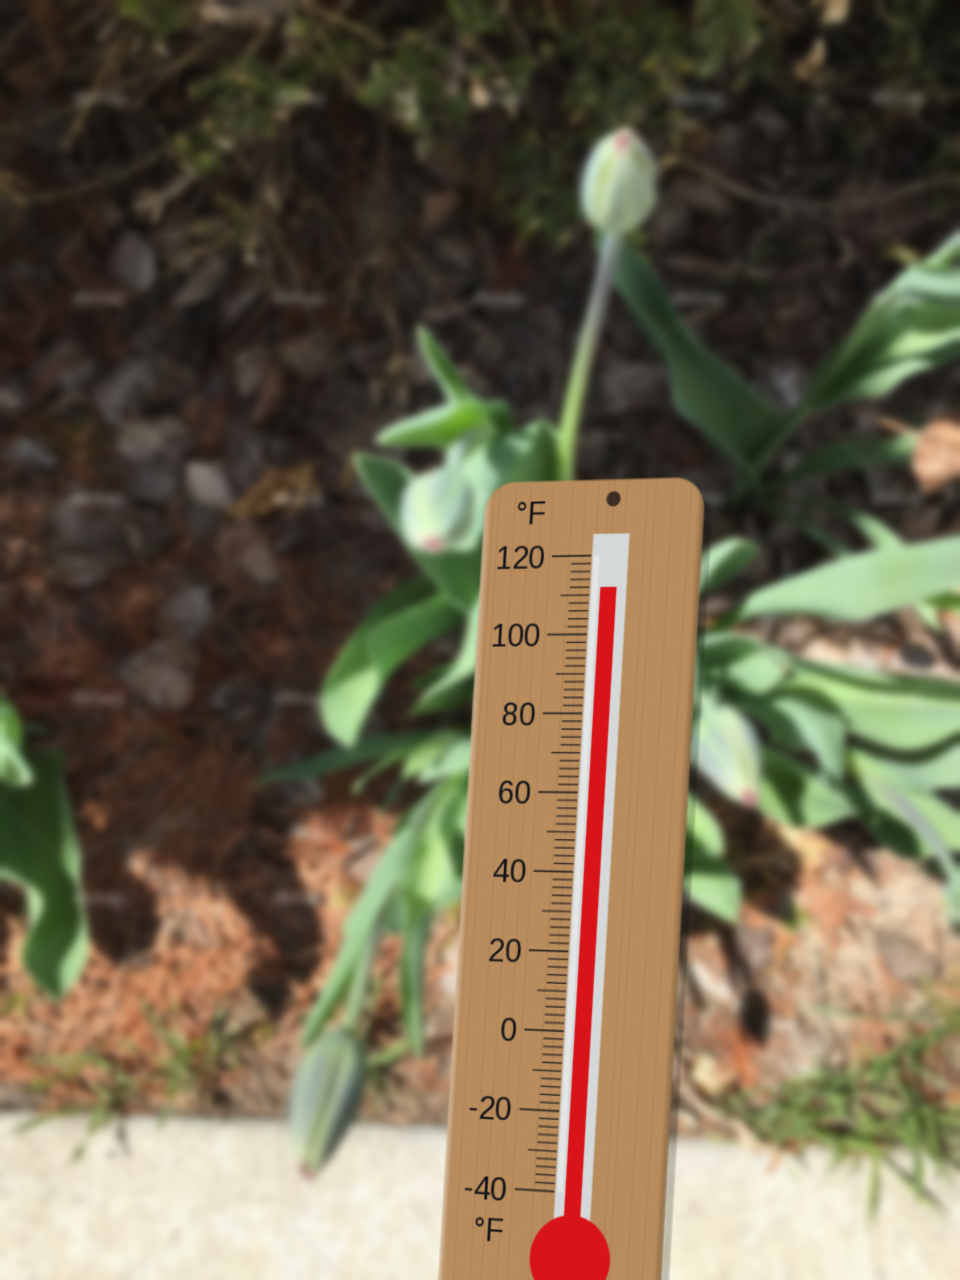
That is **112** °F
